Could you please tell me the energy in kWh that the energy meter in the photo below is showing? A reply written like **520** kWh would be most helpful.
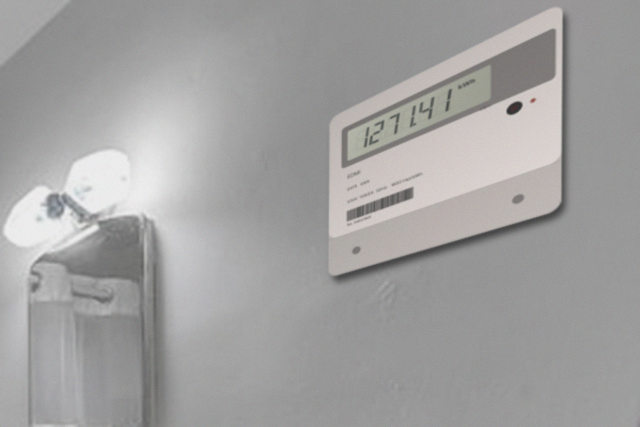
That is **1271.41** kWh
